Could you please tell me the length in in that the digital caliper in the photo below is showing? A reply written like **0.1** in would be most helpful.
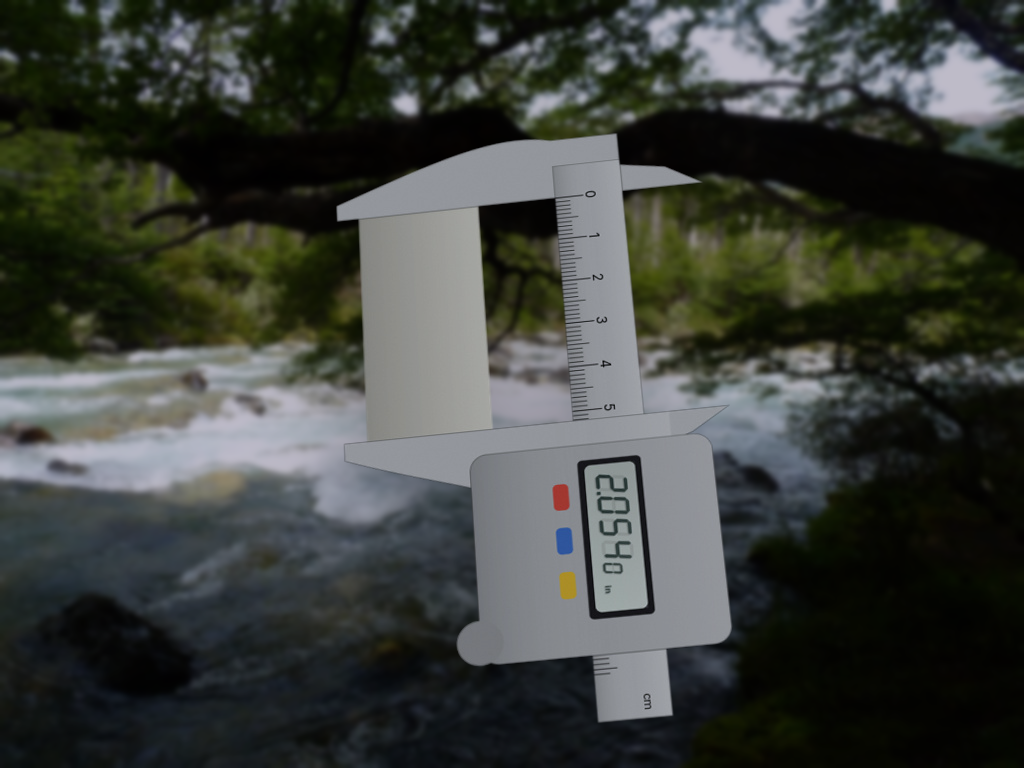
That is **2.0540** in
